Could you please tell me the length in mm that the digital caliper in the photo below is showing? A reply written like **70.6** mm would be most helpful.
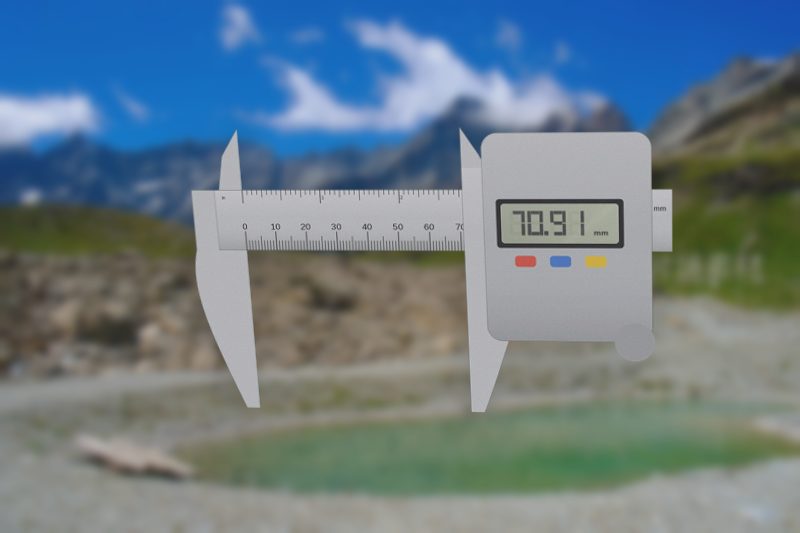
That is **70.91** mm
